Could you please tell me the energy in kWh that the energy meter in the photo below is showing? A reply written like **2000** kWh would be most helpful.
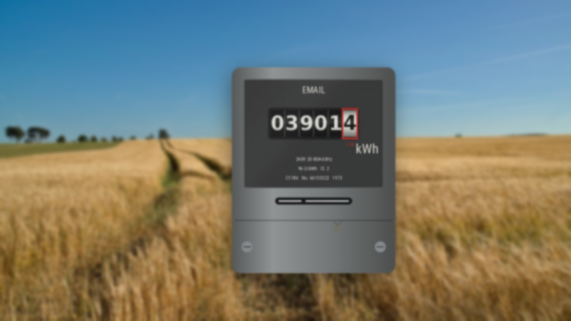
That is **3901.4** kWh
